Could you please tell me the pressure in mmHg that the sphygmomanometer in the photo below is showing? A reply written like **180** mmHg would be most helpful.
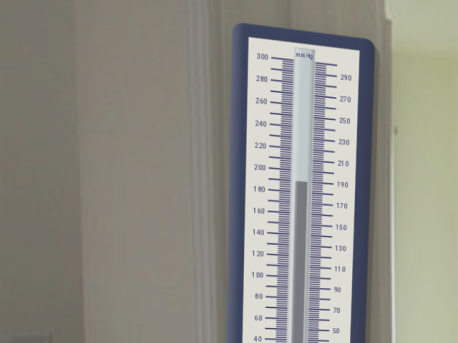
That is **190** mmHg
